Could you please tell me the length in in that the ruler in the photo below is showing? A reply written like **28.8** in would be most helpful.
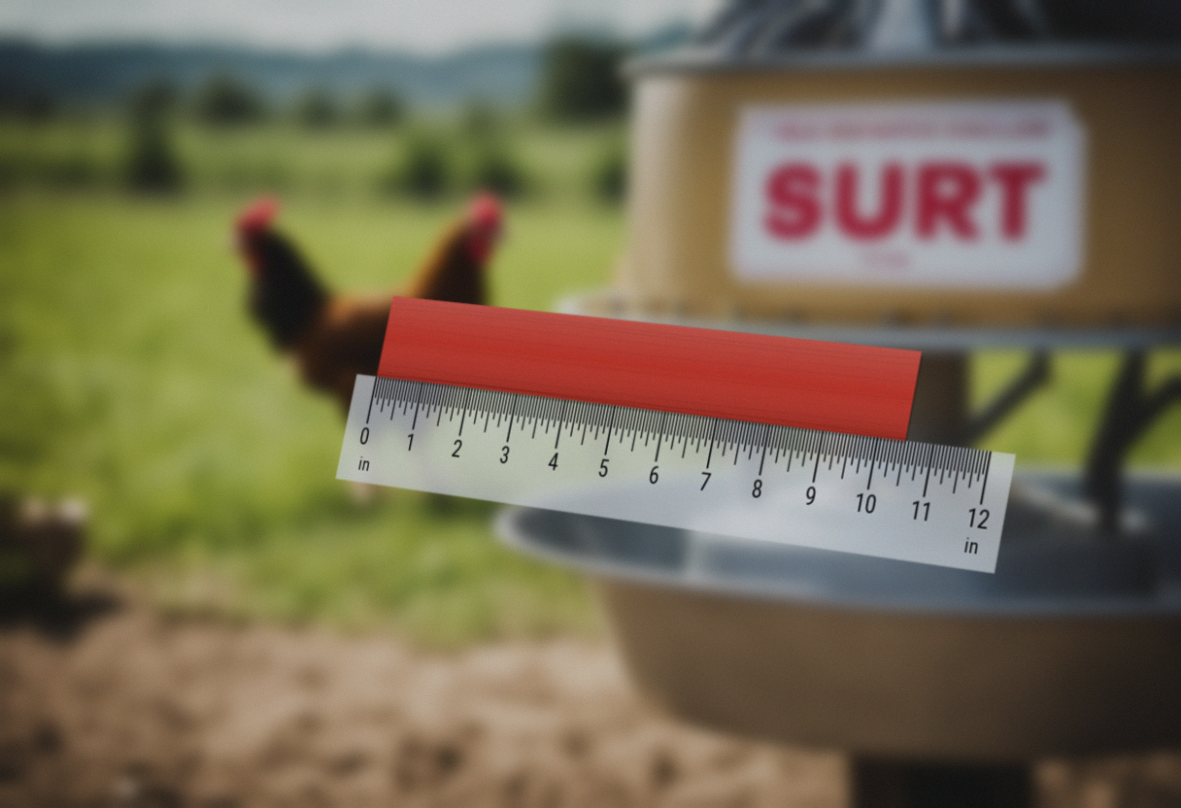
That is **10.5** in
